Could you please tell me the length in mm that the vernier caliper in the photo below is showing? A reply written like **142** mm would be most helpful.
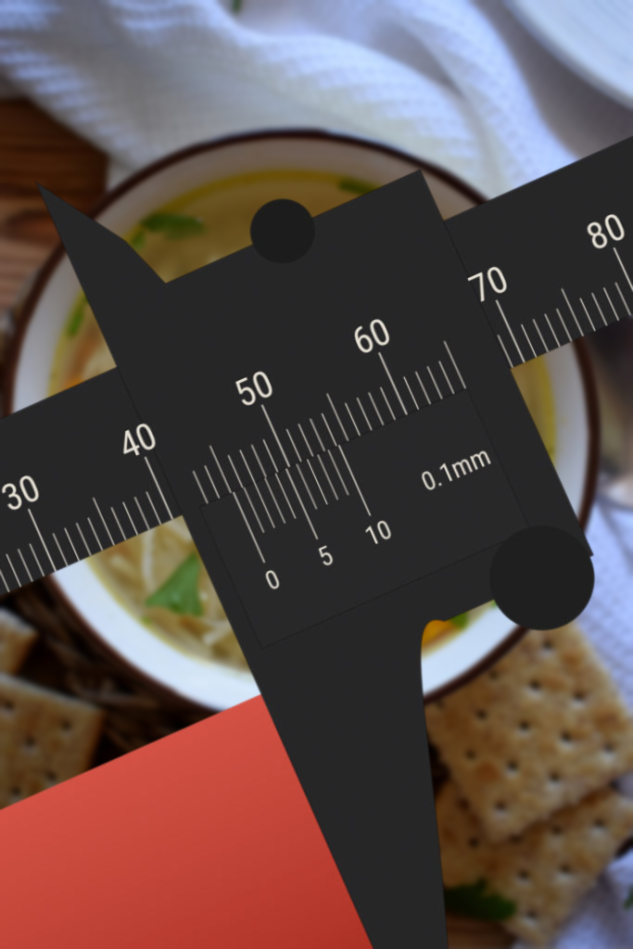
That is **45.2** mm
